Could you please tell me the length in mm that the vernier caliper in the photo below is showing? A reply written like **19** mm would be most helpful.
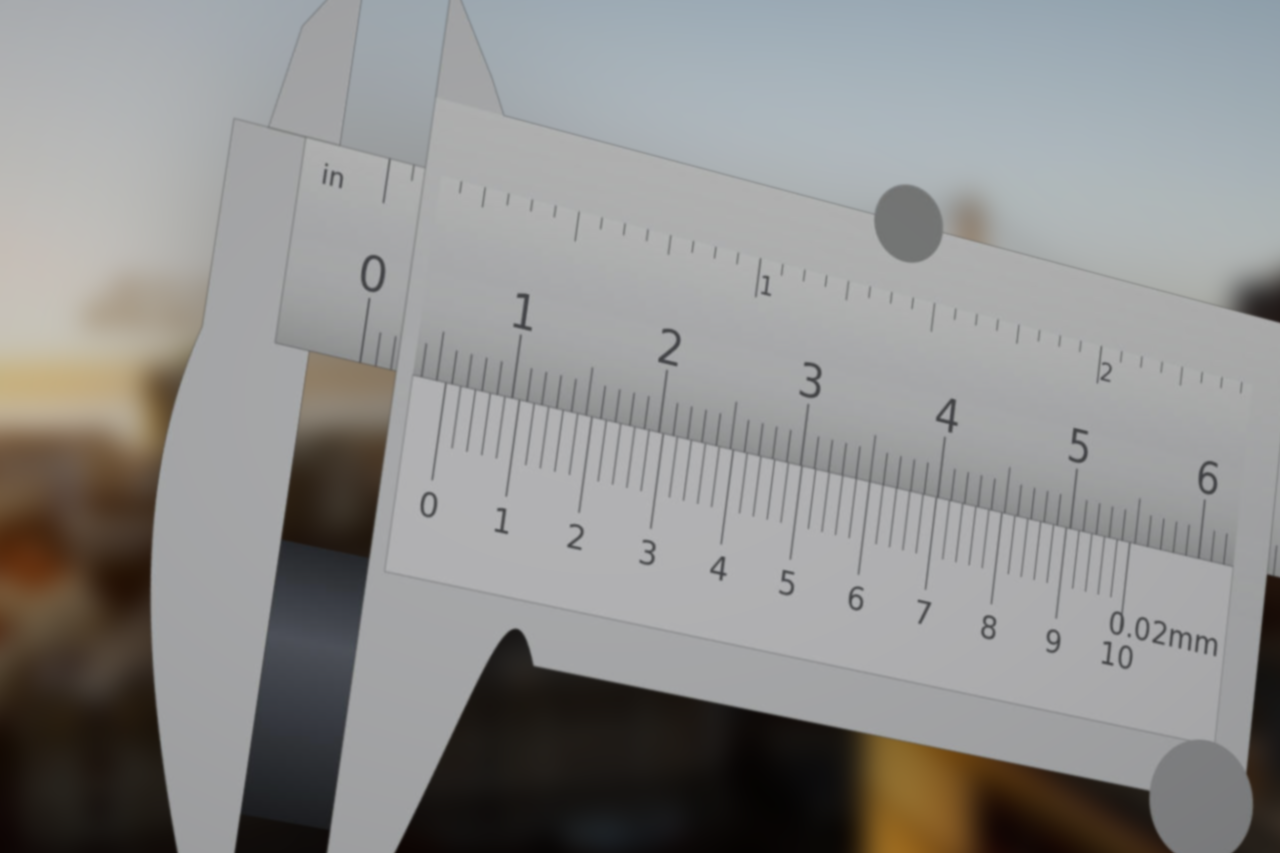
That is **5.6** mm
